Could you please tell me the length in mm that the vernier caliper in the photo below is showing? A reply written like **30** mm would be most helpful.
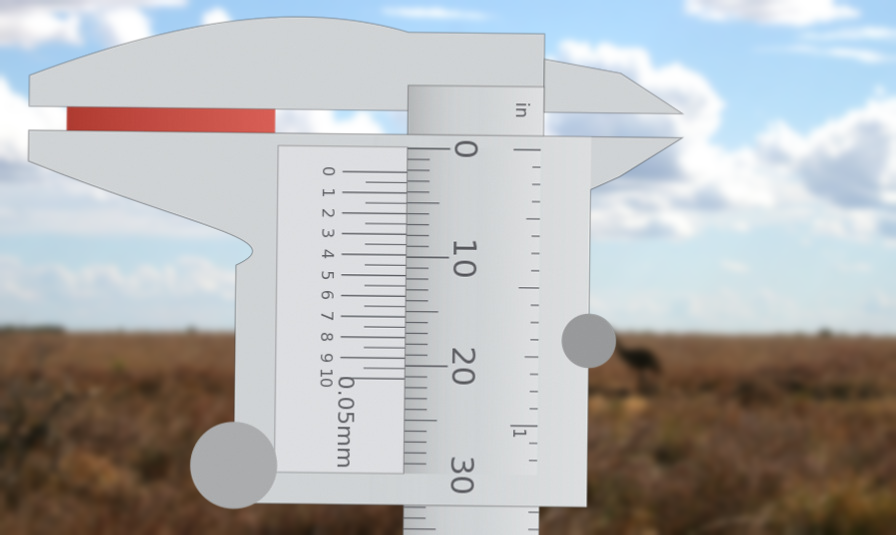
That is **2.2** mm
